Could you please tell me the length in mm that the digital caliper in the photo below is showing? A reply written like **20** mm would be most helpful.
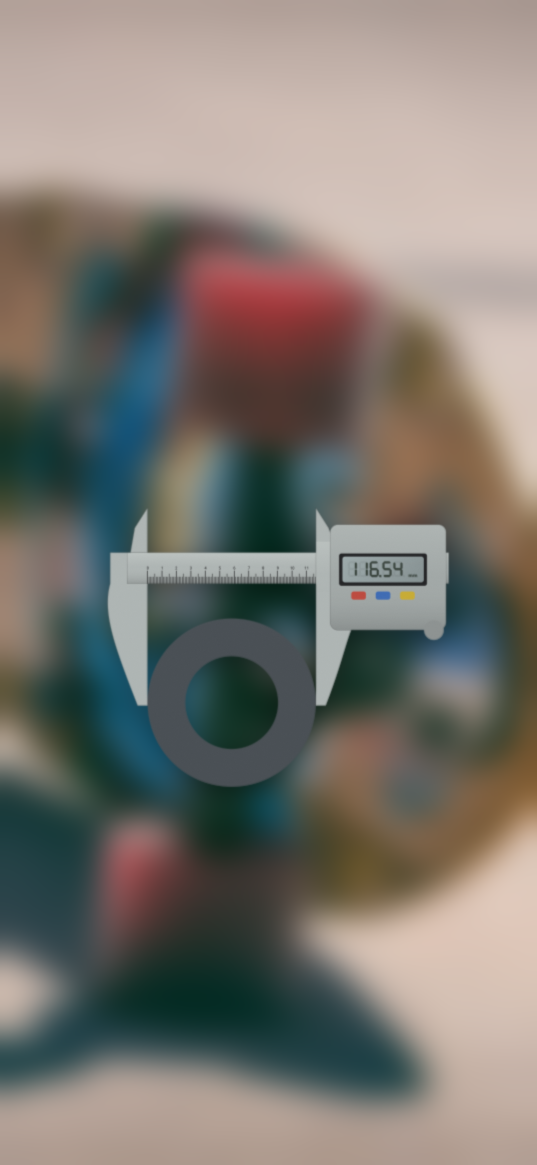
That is **116.54** mm
